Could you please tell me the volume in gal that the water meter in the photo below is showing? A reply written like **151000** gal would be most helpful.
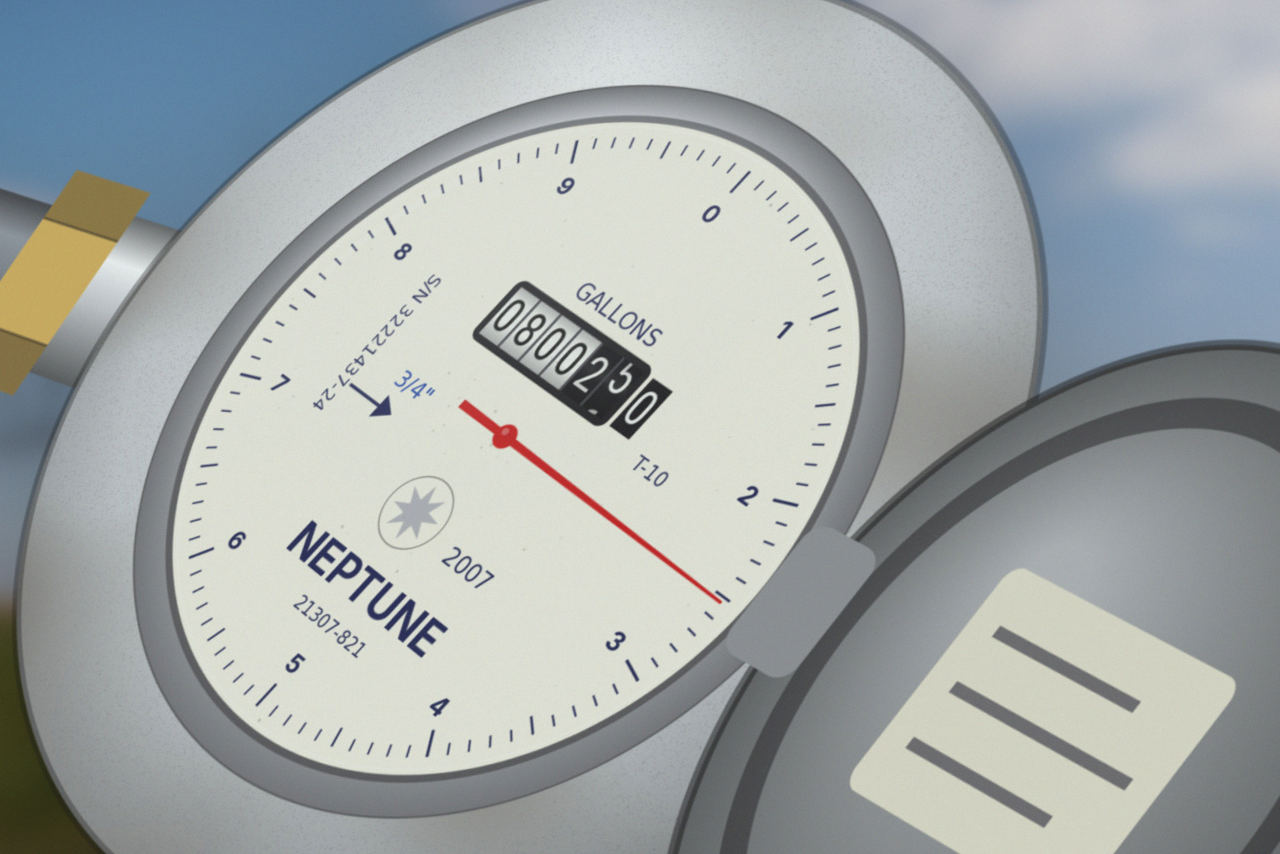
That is **800252.5** gal
